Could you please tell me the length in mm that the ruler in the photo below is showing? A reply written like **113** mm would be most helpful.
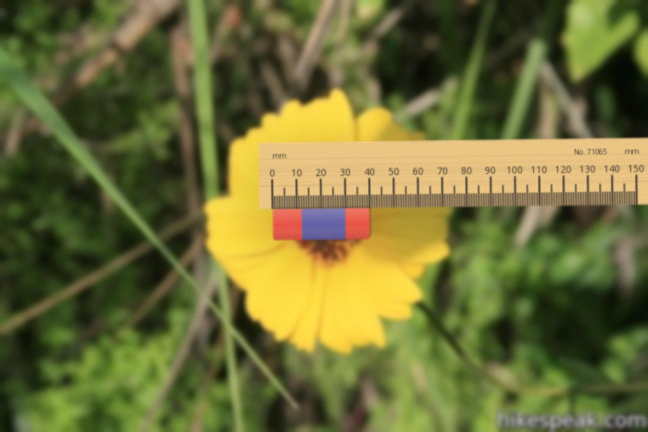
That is **40** mm
